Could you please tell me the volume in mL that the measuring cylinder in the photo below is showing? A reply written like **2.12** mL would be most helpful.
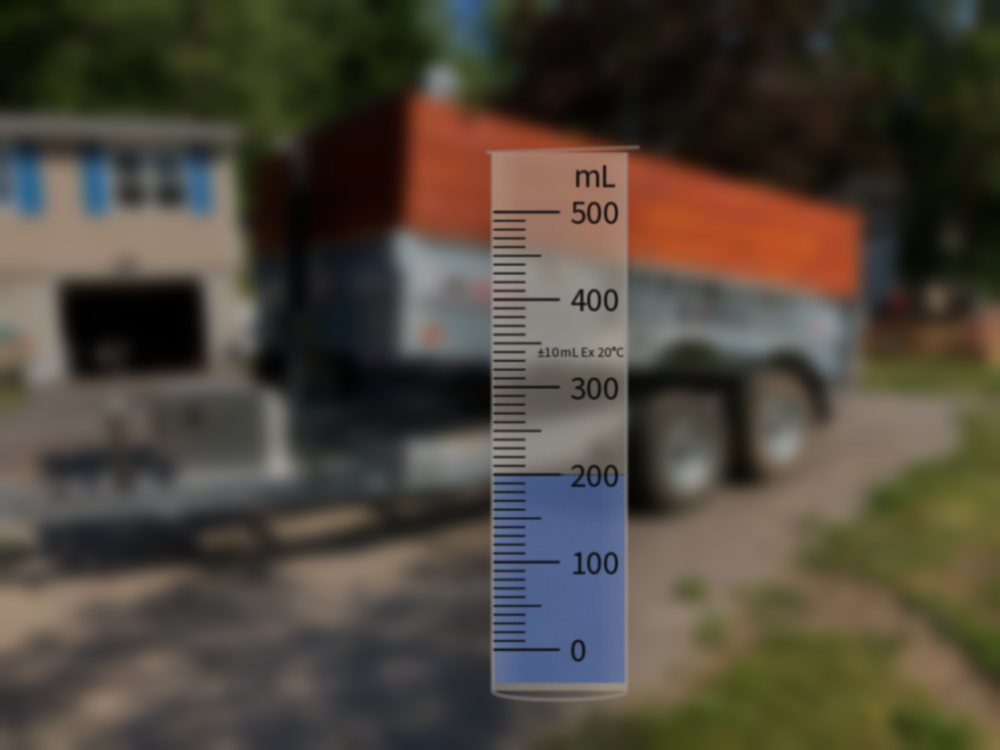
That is **200** mL
